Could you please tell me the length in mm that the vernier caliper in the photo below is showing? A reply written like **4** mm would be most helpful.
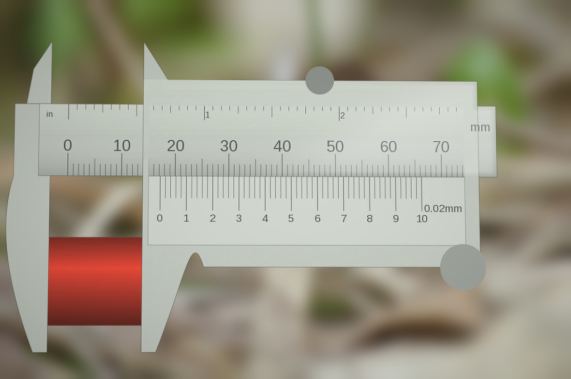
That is **17.2** mm
